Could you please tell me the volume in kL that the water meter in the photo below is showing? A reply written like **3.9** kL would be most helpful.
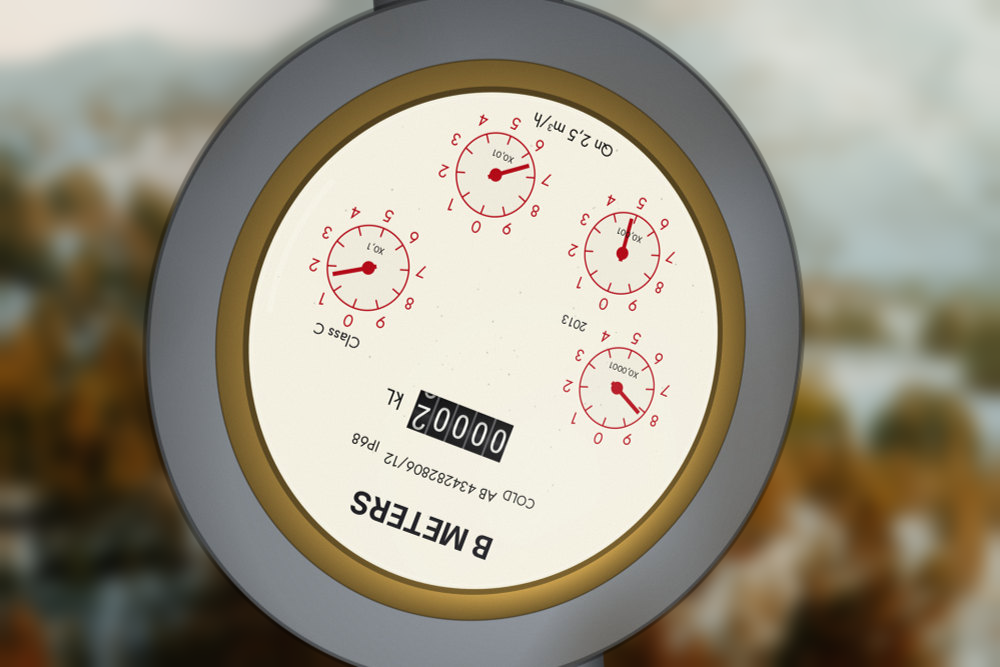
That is **2.1648** kL
